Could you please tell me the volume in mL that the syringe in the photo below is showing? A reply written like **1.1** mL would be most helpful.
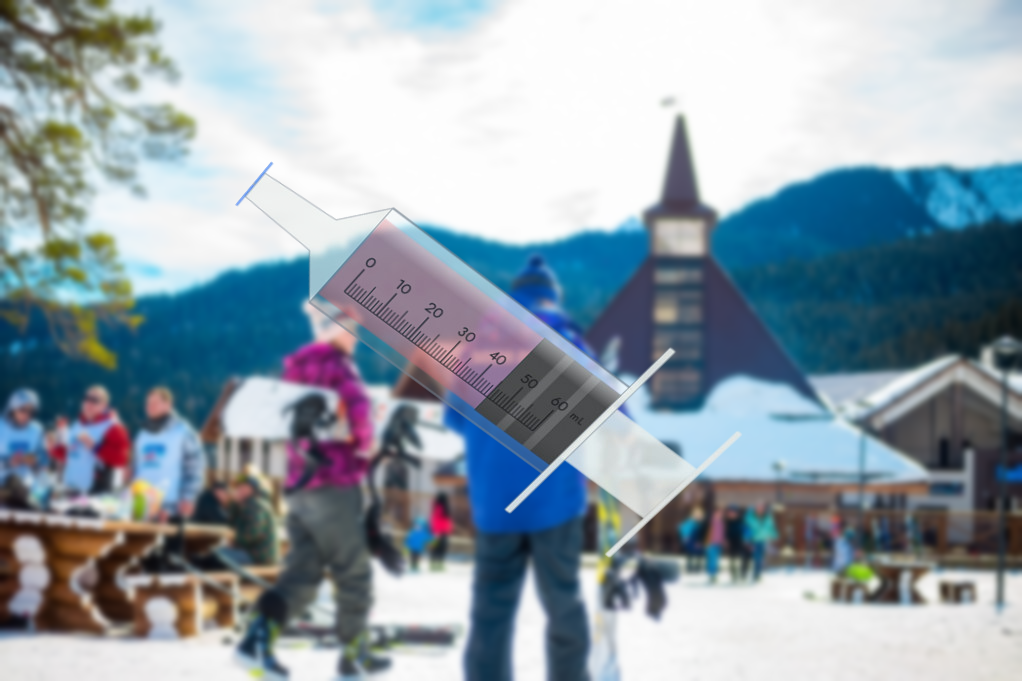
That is **45** mL
